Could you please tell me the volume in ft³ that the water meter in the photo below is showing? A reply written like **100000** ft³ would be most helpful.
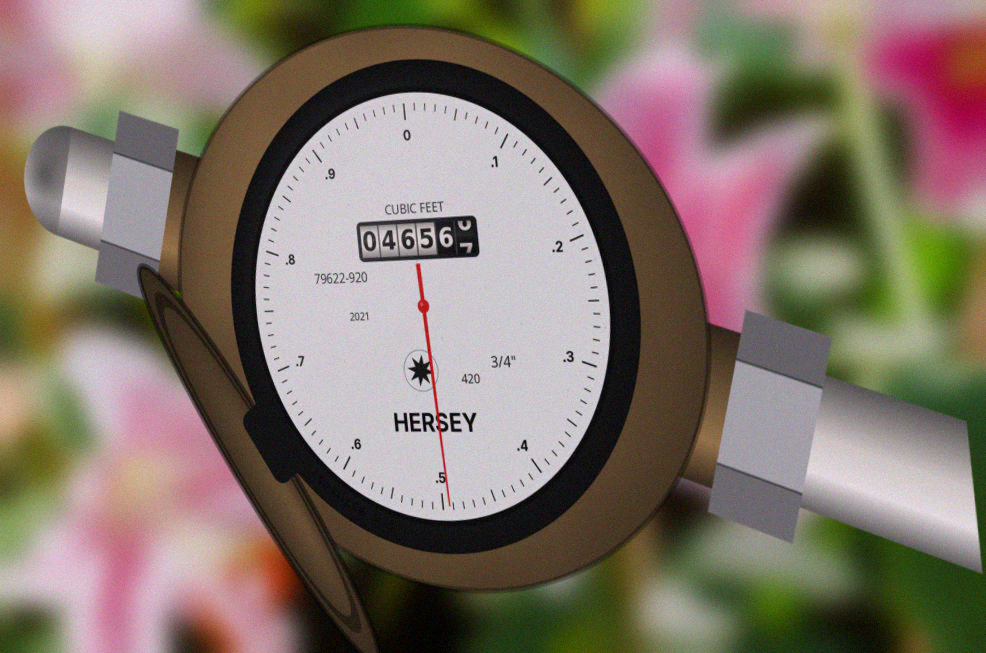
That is **46566.49** ft³
